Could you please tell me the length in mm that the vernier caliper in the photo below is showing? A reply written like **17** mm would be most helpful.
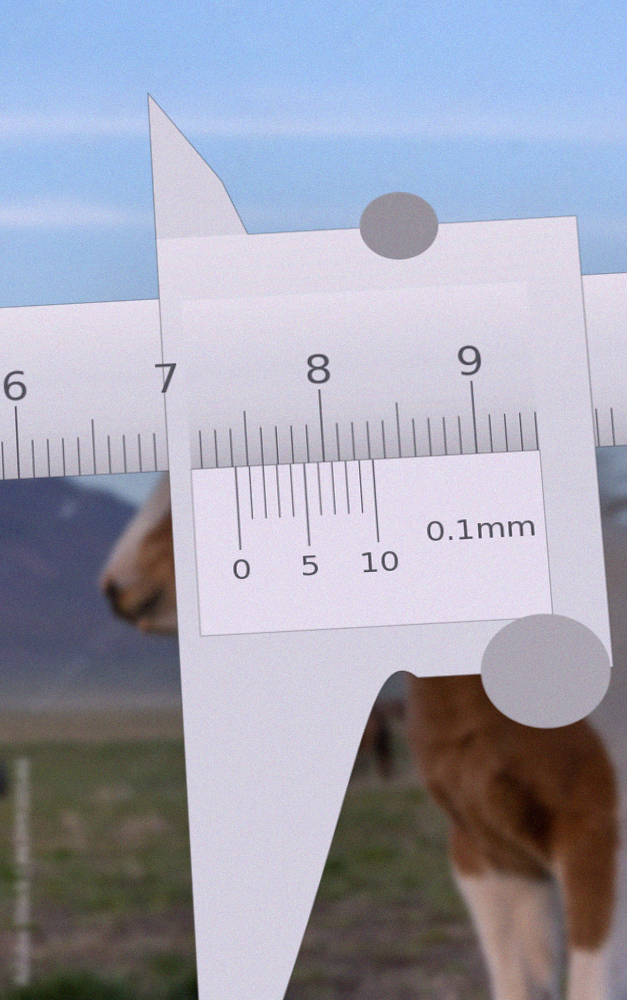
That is **74.2** mm
